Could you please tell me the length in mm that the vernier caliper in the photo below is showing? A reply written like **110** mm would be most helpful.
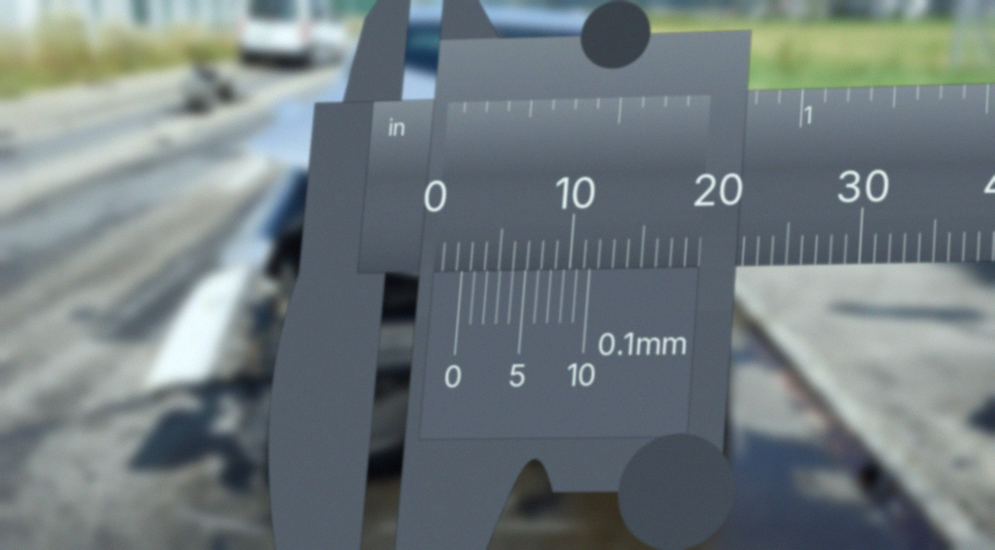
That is **2.4** mm
